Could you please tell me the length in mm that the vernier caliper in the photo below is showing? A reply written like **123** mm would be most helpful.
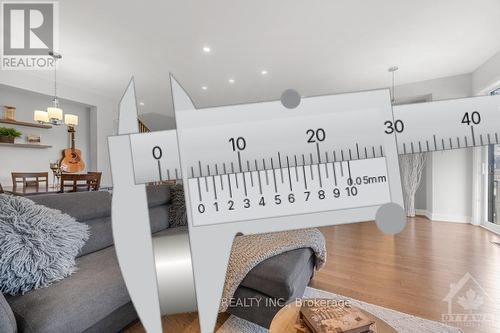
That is **4.6** mm
